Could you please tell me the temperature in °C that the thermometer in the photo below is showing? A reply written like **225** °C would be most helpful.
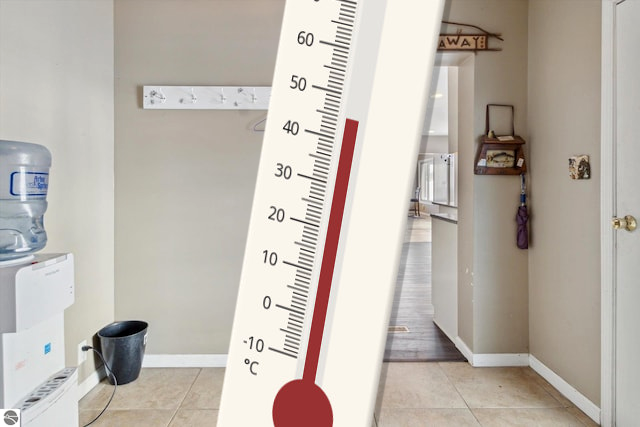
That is **45** °C
